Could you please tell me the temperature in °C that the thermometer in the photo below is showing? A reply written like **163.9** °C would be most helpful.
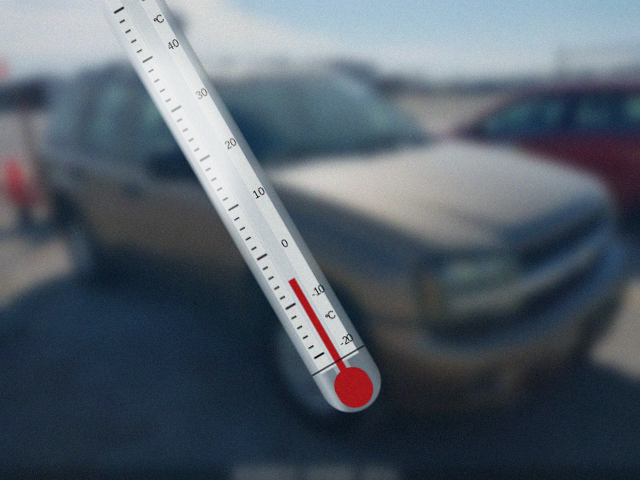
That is **-6** °C
